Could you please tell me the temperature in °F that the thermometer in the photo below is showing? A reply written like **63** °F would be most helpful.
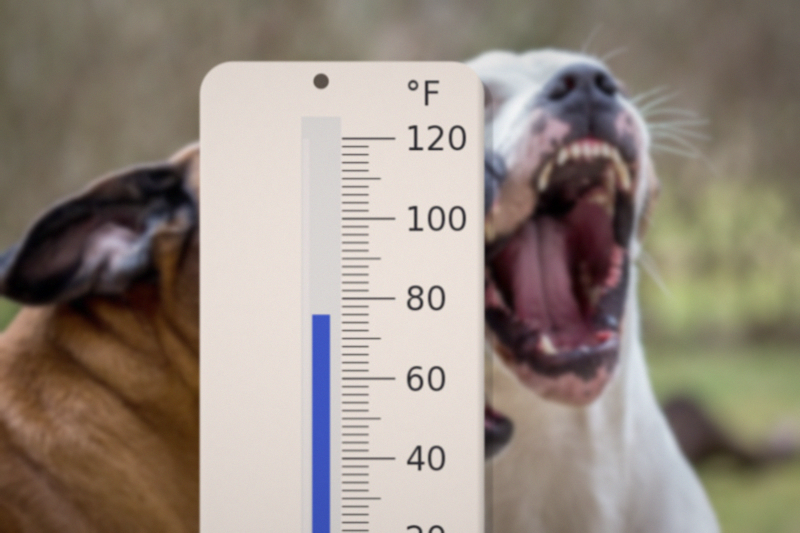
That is **76** °F
